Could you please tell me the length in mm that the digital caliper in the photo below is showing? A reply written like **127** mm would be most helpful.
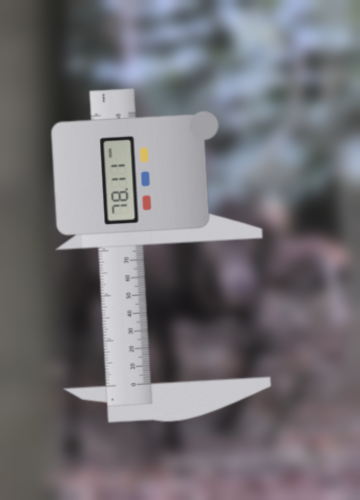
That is **78.11** mm
